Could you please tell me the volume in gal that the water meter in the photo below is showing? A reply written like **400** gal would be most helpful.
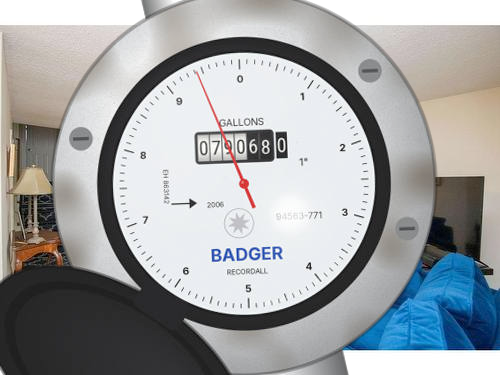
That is **790679.4** gal
